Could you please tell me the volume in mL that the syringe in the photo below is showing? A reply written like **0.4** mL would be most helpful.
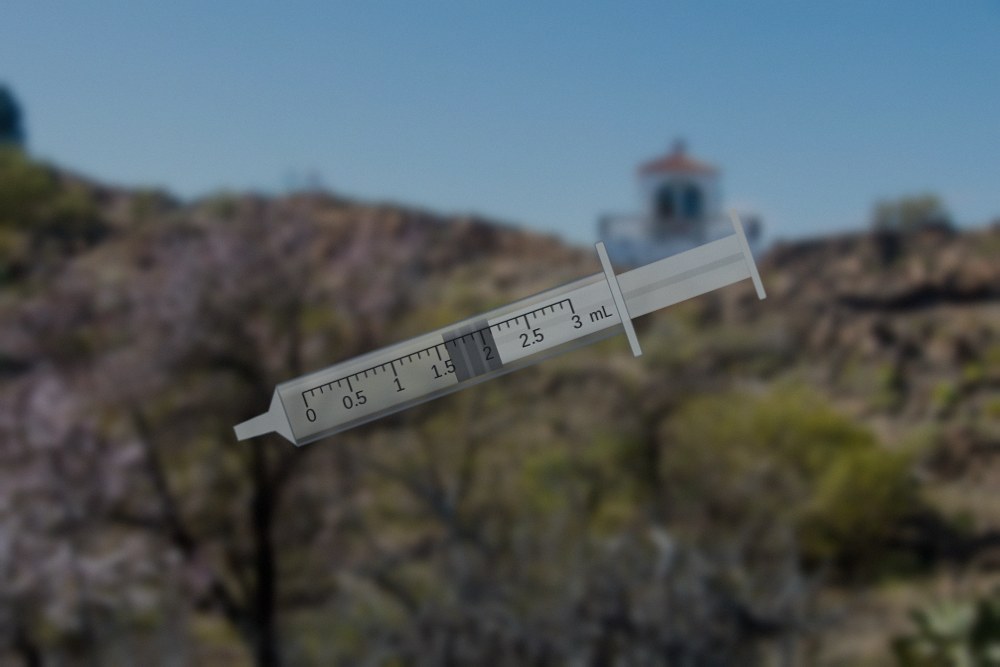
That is **1.6** mL
